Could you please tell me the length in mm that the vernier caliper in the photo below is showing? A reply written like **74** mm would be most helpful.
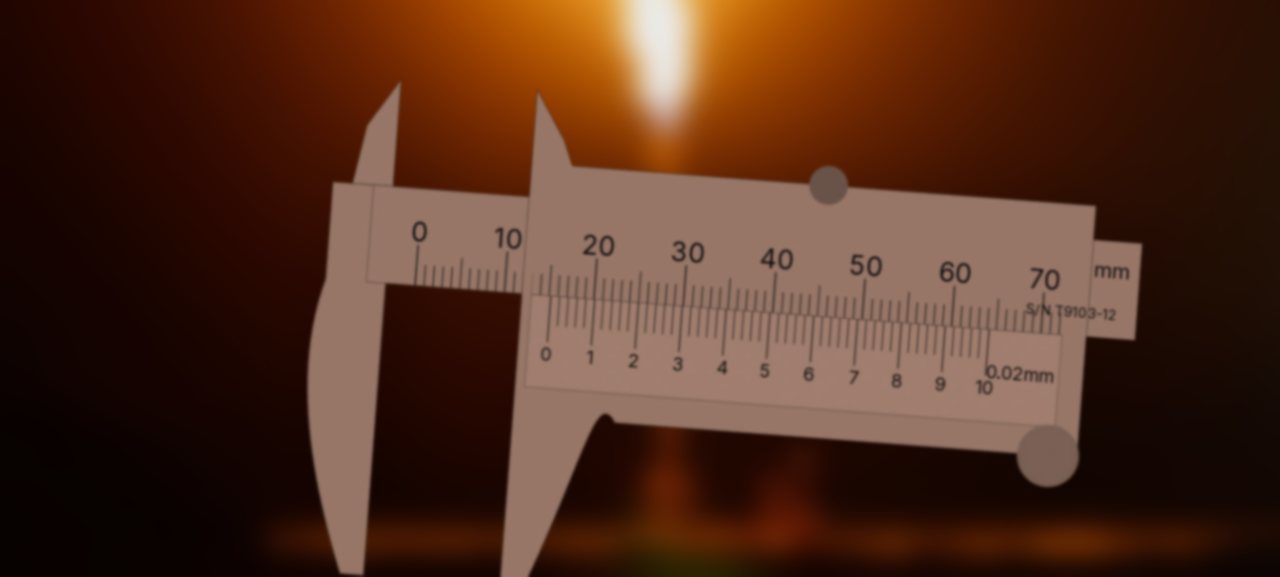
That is **15.2** mm
